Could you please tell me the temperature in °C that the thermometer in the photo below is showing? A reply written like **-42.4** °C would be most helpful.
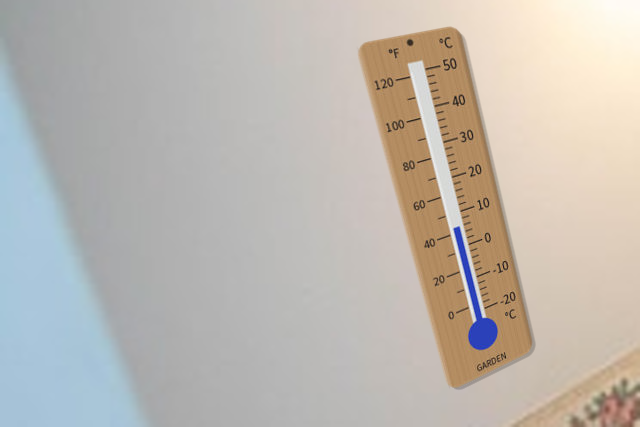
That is **6** °C
